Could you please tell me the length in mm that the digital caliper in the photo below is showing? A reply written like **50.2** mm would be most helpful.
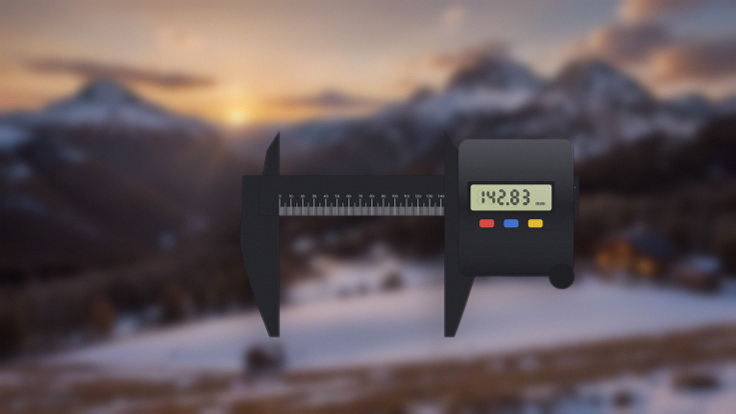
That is **142.83** mm
